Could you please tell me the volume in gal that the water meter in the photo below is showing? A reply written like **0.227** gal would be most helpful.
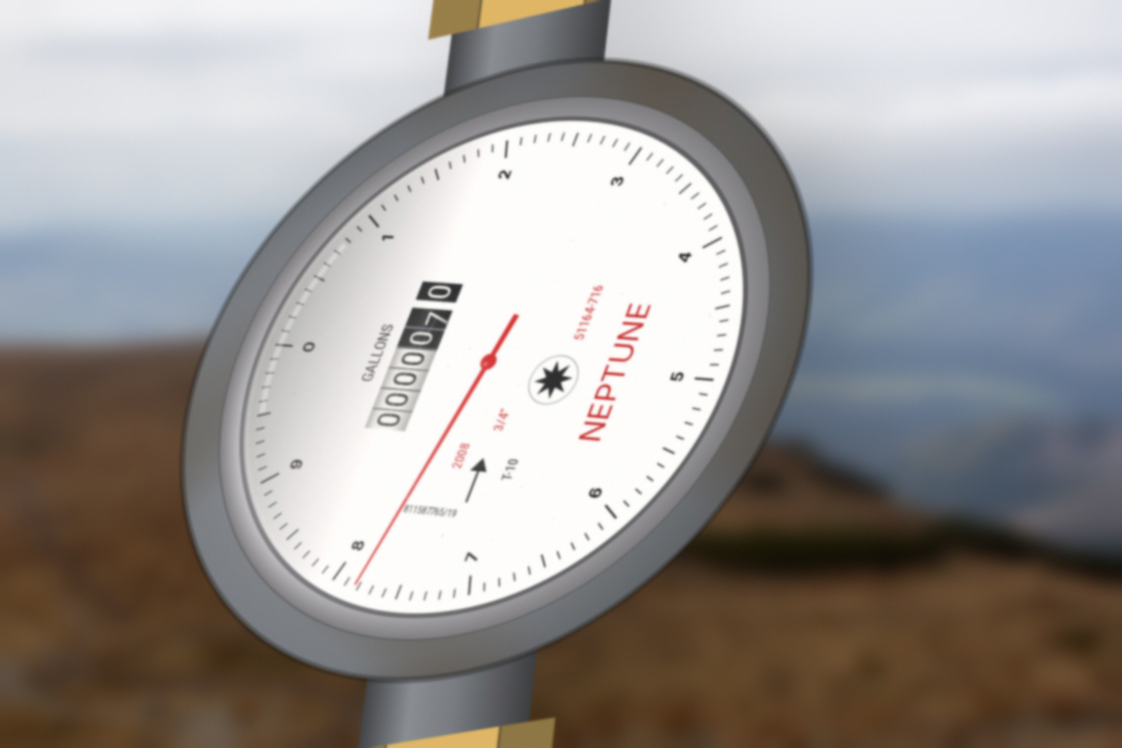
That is **67.8** gal
